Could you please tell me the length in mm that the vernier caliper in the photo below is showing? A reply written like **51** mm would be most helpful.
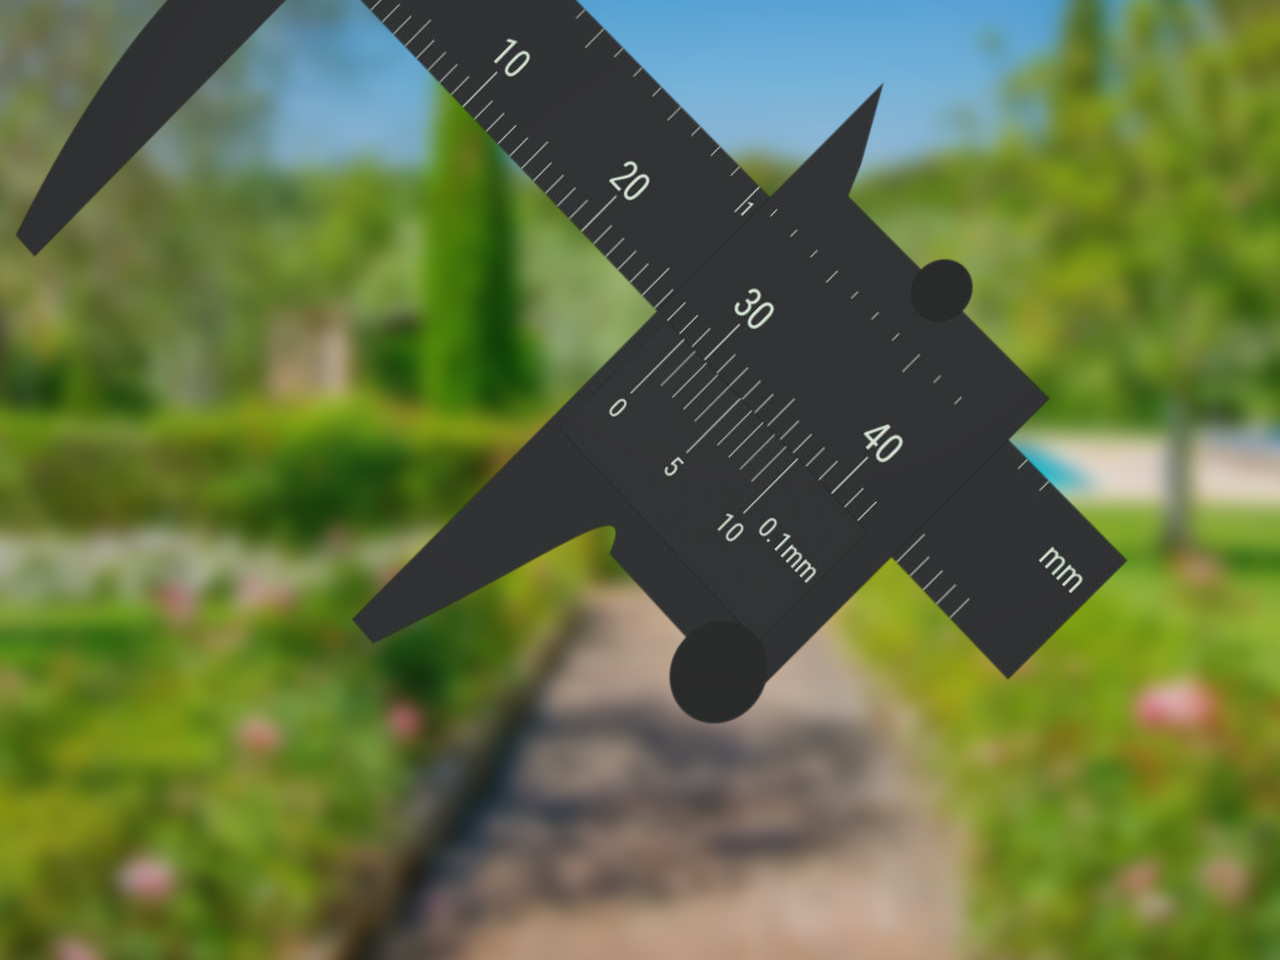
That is **28.4** mm
